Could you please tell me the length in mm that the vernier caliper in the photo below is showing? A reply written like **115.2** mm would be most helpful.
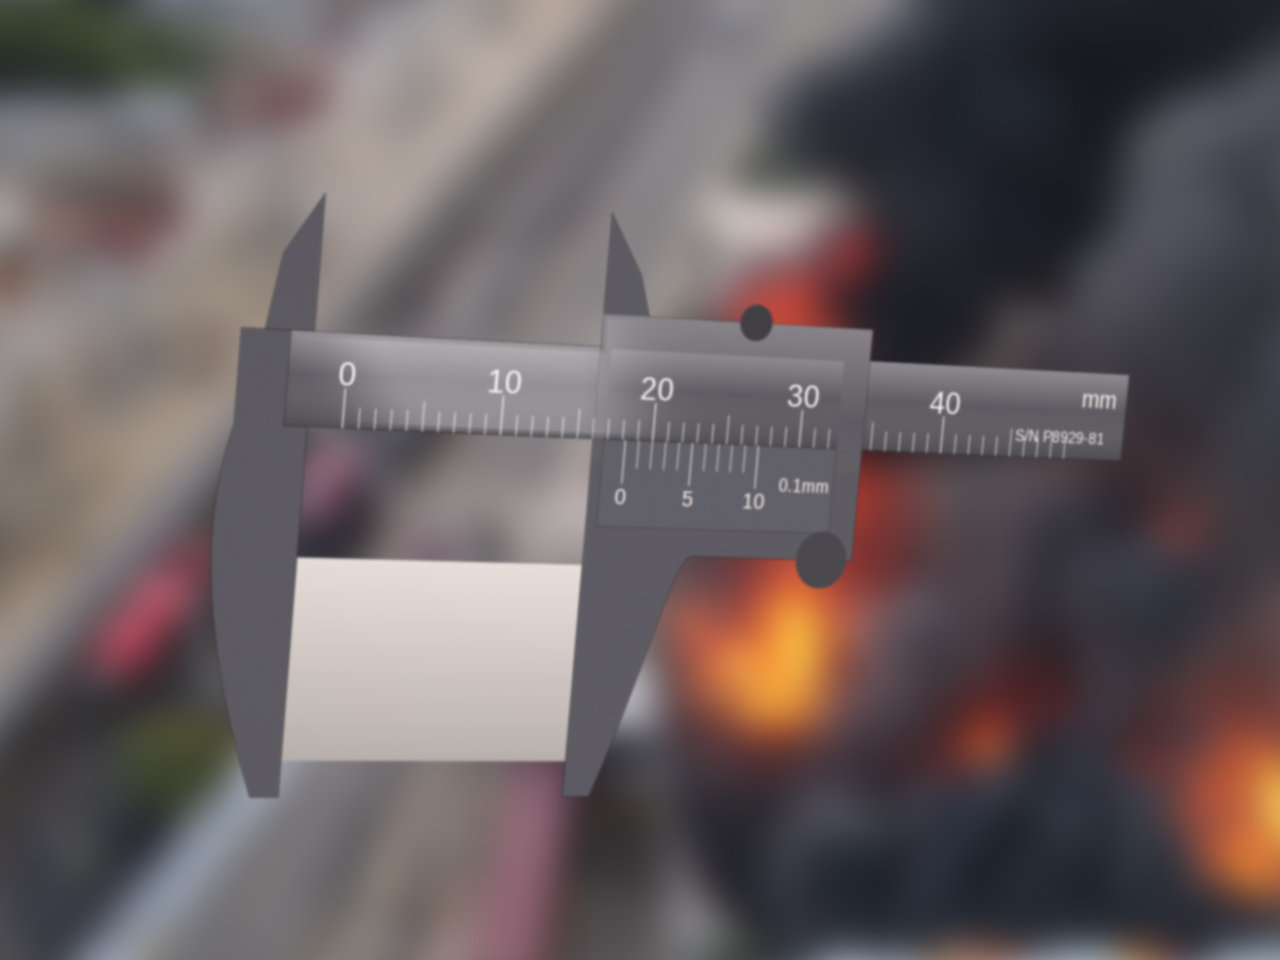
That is **18.2** mm
